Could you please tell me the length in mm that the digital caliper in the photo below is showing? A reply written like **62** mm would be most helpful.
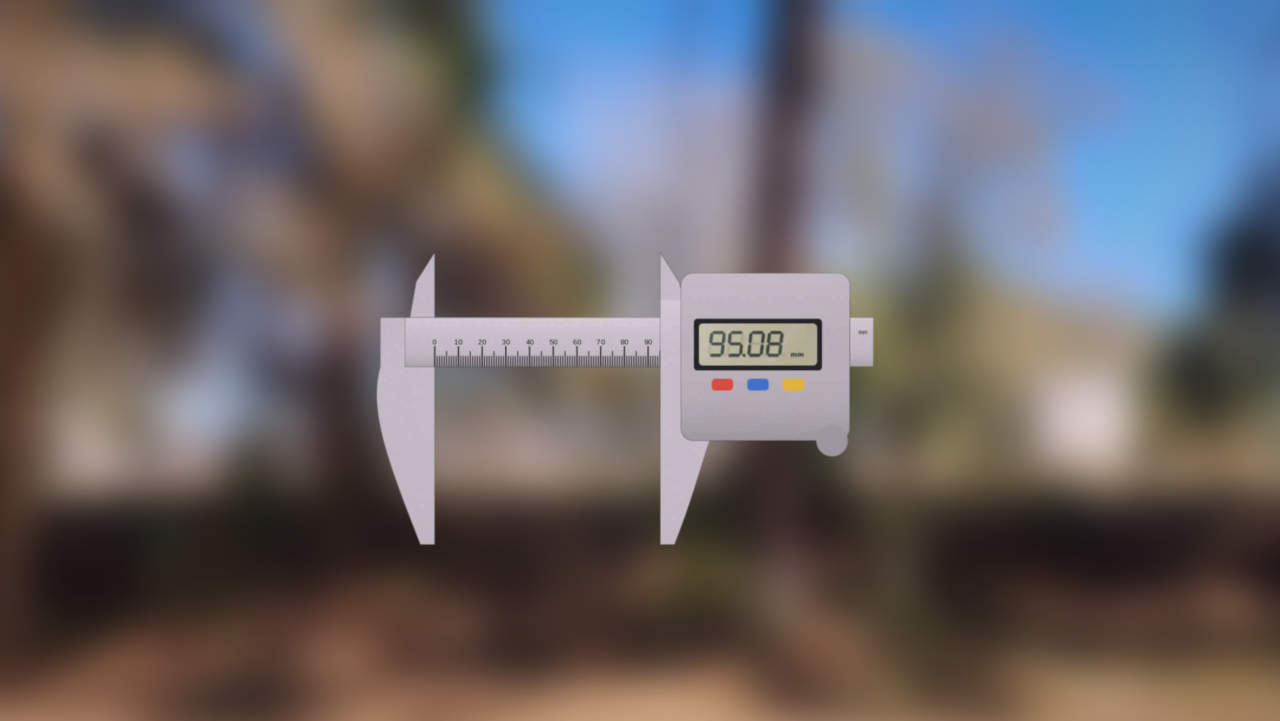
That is **95.08** mm
